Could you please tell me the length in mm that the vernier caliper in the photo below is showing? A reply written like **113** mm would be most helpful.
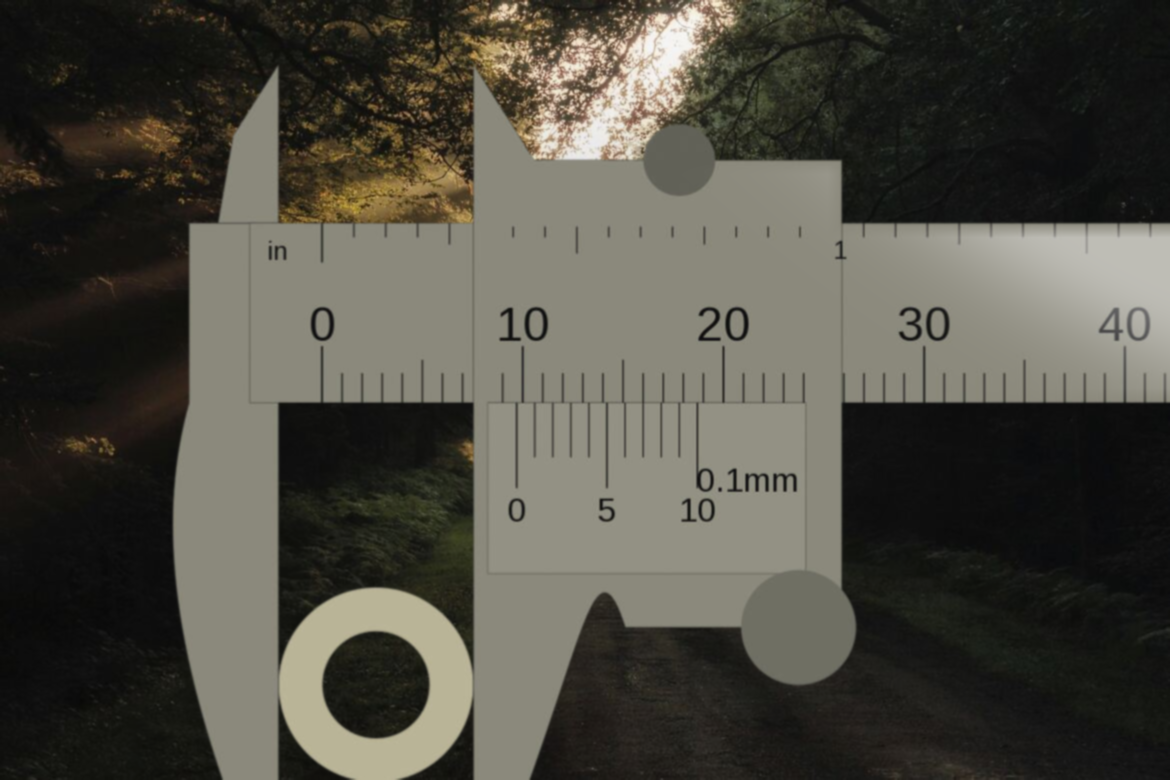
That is **9.7** mm
